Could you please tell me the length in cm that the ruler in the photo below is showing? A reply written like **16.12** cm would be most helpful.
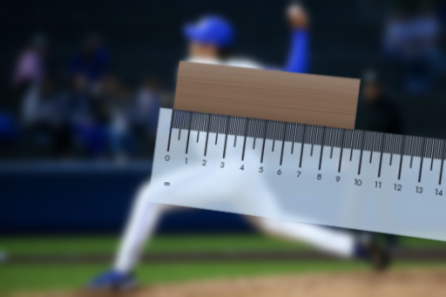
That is **9.5** cm
